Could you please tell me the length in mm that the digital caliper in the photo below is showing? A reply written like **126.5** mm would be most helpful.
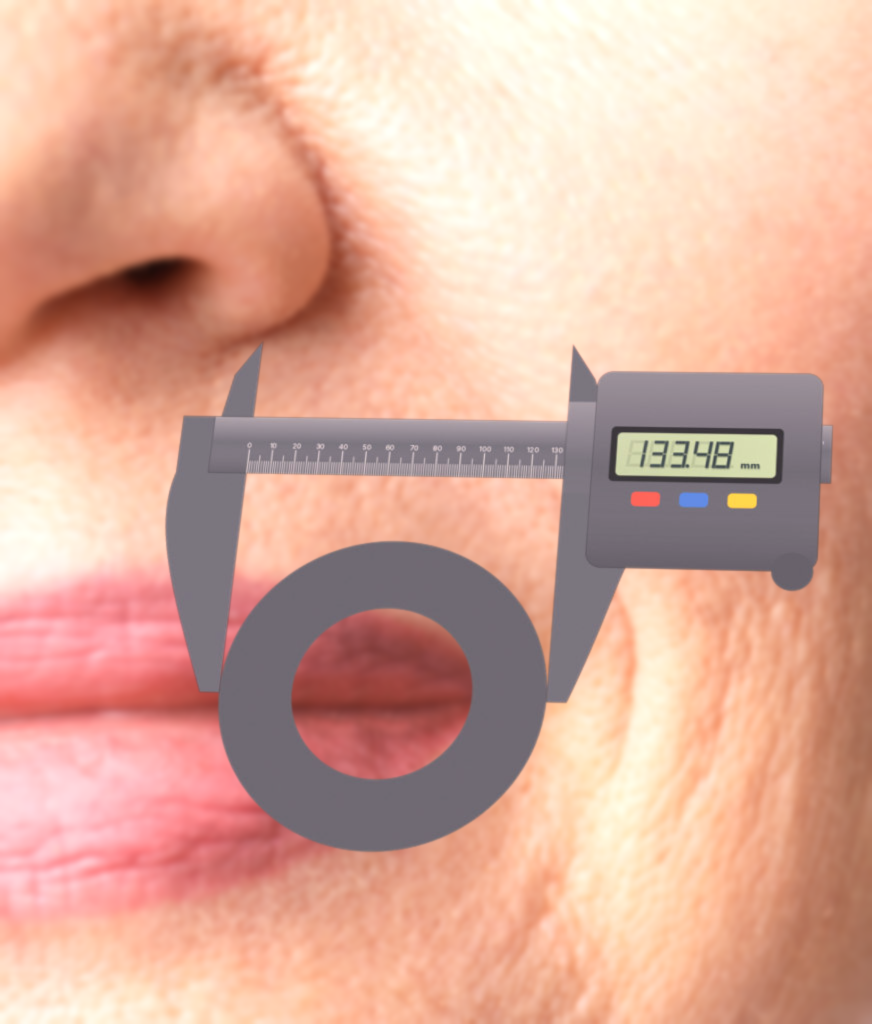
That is **133.48** mm
